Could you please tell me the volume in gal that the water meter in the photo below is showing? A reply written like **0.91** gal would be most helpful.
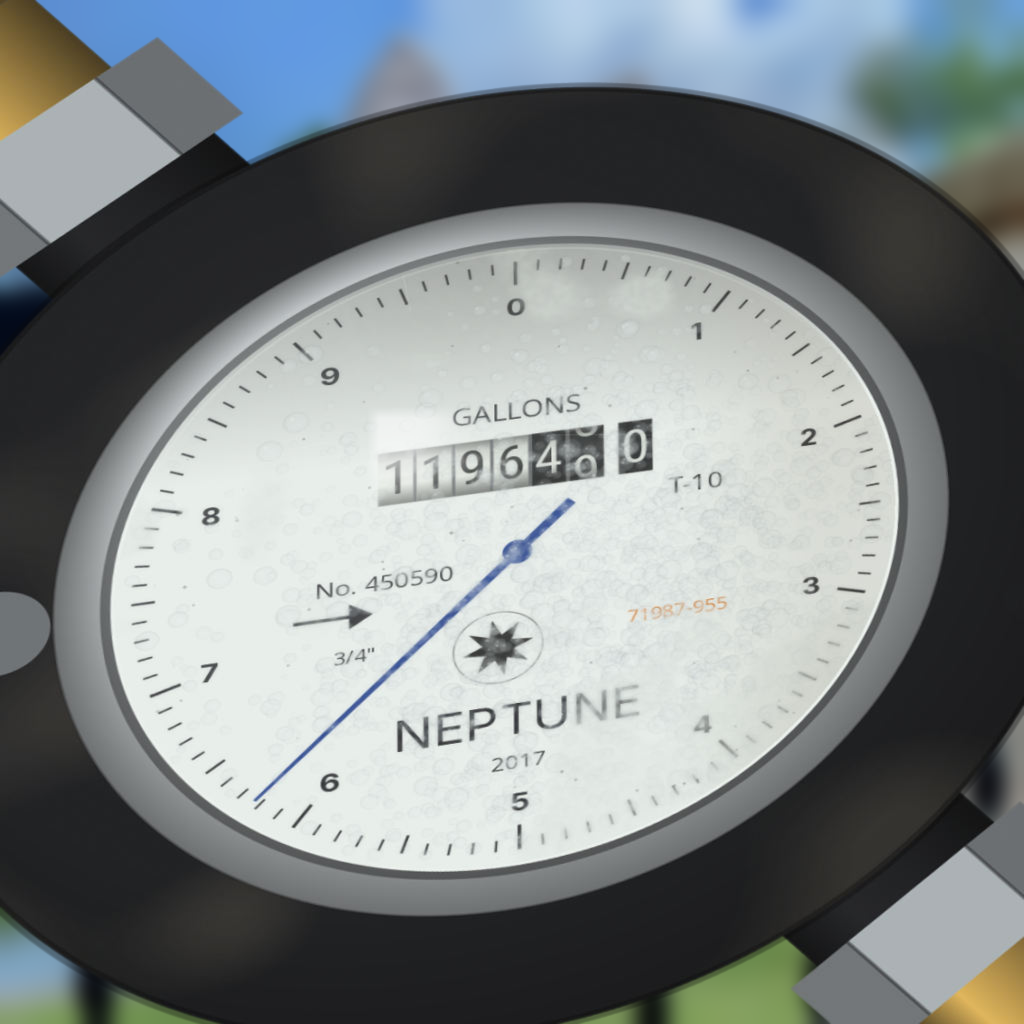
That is **1196486.2** gal
